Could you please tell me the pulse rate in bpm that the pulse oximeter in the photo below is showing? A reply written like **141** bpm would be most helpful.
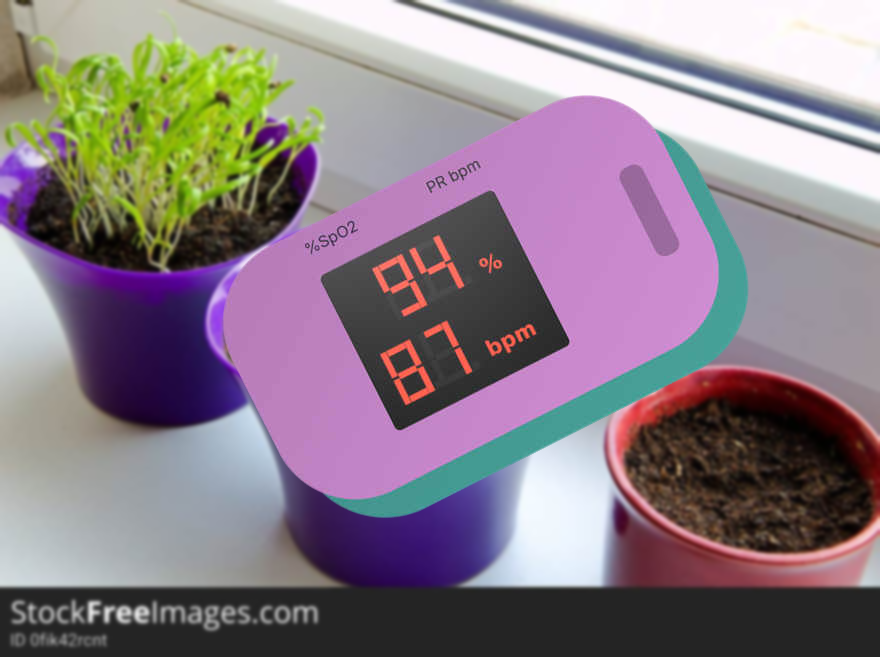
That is **87** bpm
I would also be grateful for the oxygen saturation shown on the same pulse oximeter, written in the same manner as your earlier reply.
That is **94** %
